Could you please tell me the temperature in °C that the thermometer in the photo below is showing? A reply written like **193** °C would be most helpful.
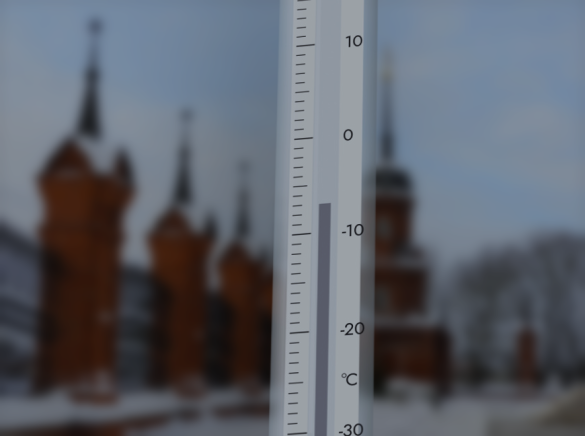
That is **-7** °C
